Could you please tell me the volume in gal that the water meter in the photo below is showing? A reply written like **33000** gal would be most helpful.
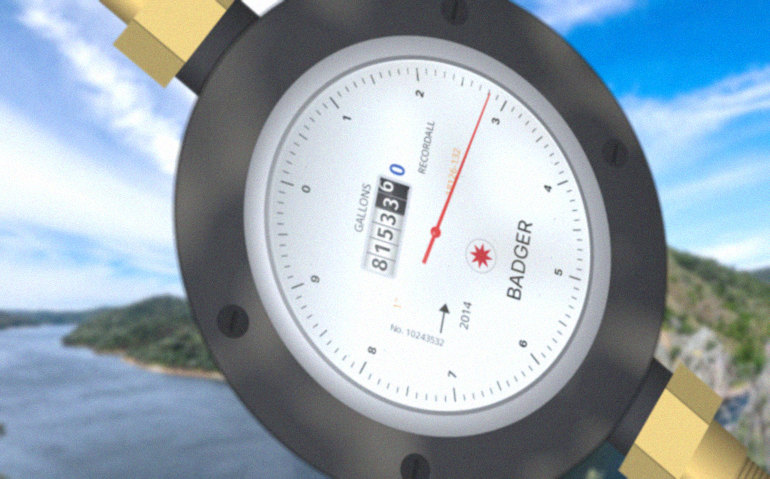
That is **8153362.8** gal
